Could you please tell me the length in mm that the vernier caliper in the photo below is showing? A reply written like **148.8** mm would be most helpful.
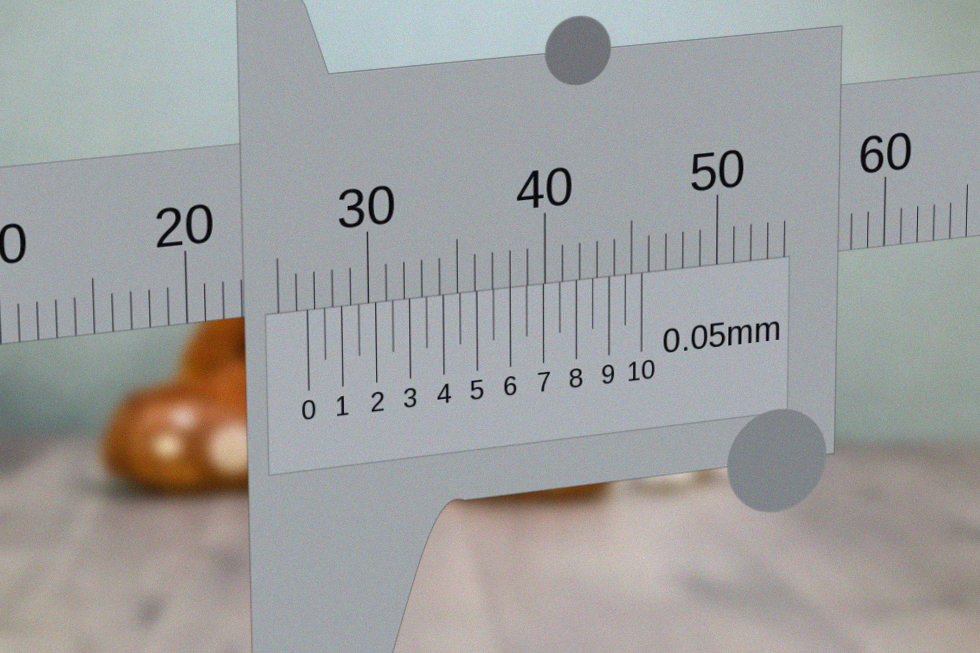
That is **26.6** mm
